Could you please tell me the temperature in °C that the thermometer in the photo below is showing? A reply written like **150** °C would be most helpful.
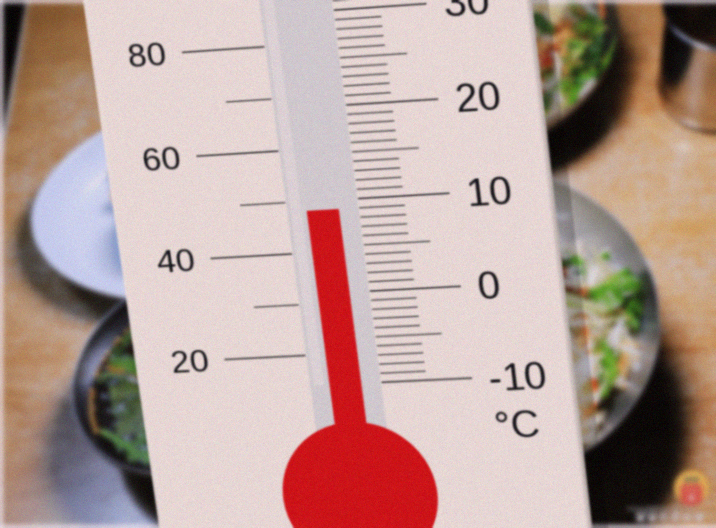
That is **9** °C
